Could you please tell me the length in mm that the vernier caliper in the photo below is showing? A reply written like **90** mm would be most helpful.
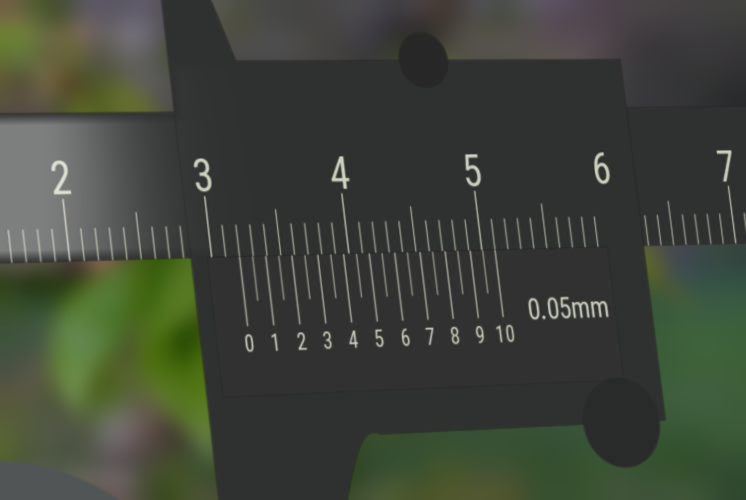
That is **32.0** mm
